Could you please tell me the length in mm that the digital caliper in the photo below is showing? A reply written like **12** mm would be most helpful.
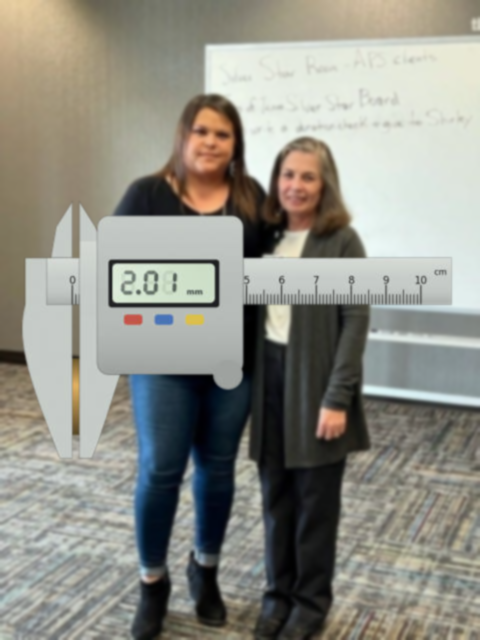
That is **2.01** mm
